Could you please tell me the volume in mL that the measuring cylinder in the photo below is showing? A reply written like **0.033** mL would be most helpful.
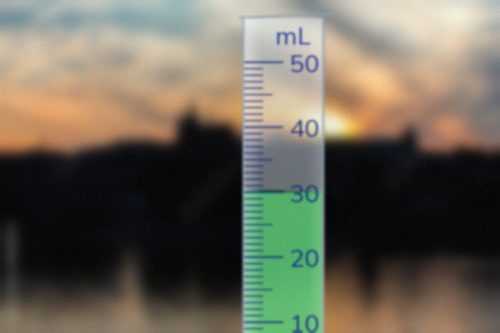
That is **30** mL
